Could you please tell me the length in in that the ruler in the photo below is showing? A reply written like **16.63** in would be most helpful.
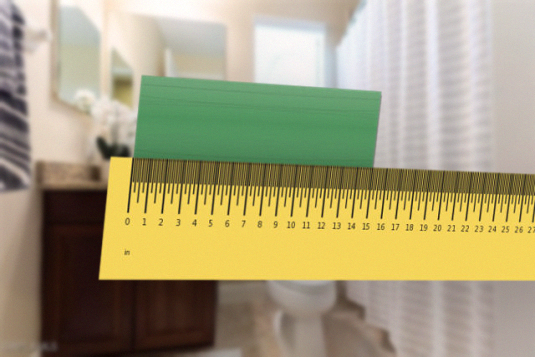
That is **15** in
